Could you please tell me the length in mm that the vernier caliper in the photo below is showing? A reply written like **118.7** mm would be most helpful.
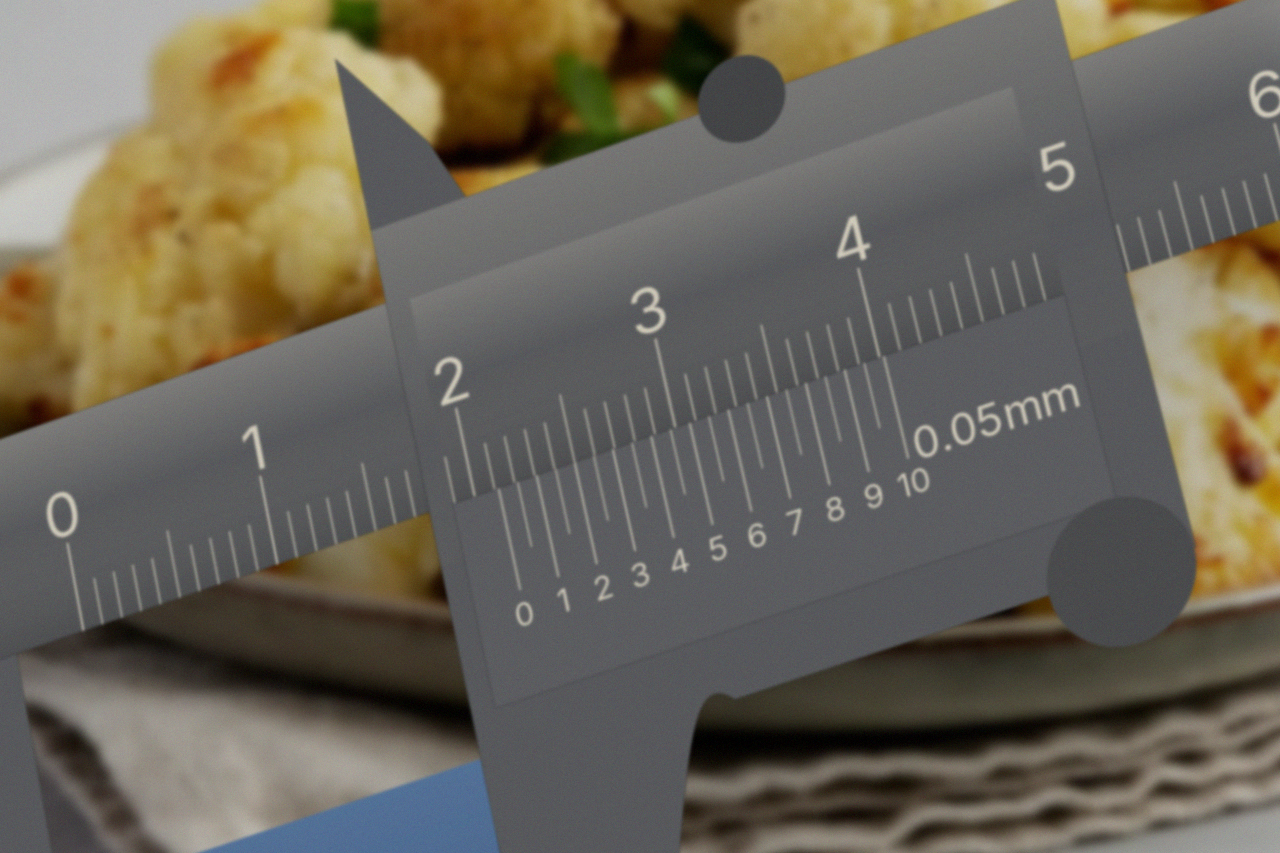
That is **21.2** mm
